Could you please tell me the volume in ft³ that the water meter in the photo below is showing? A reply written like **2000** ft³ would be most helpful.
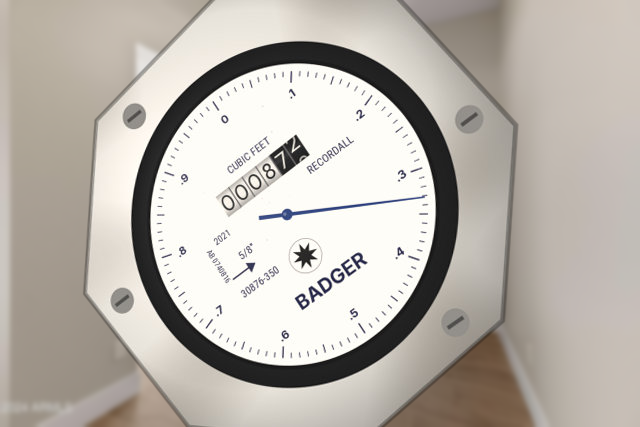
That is **872.33** ft³
